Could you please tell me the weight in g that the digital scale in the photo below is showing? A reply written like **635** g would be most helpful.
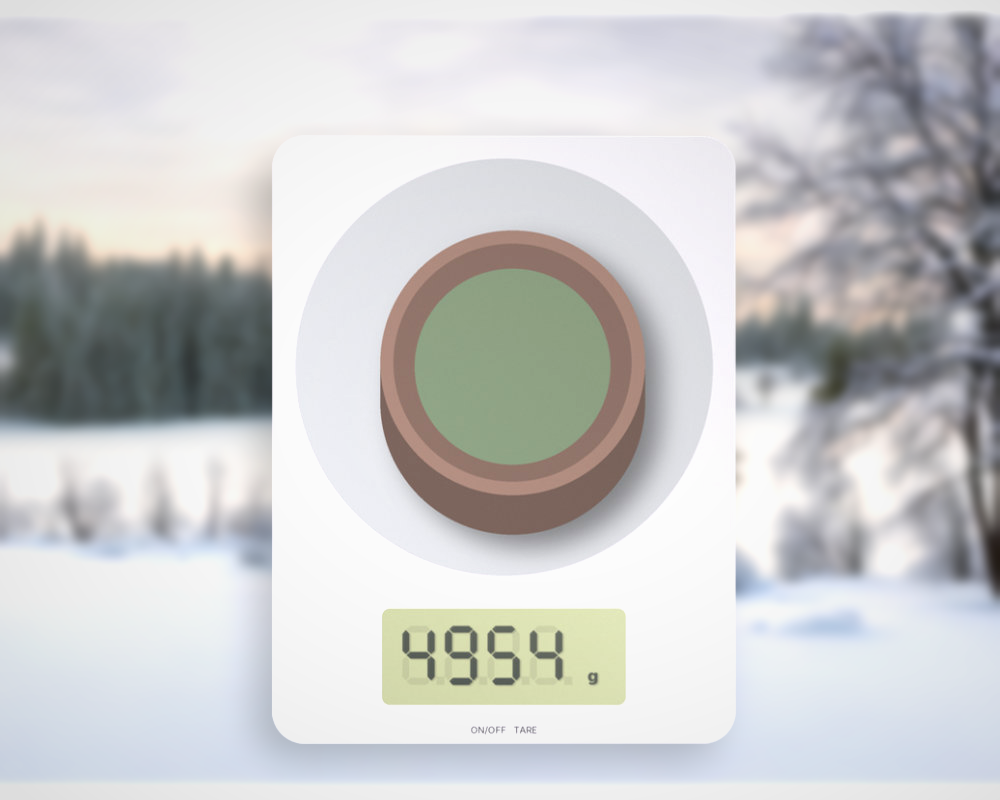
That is **4954** g
